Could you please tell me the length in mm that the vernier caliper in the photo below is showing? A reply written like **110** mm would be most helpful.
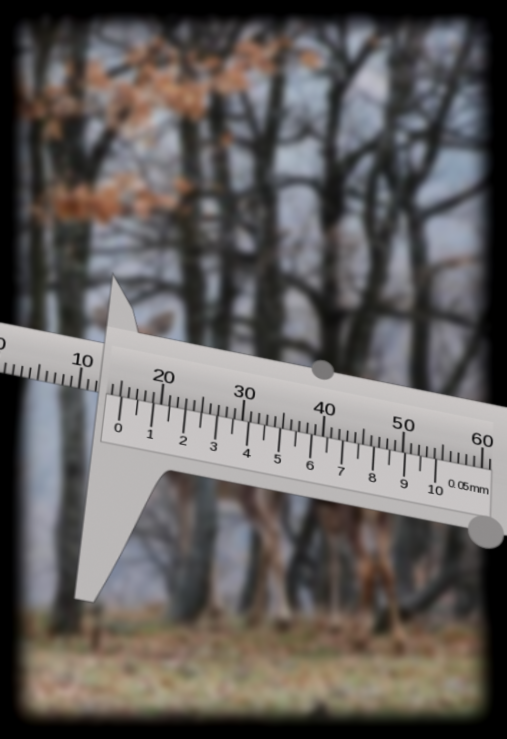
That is **15.2** mm
